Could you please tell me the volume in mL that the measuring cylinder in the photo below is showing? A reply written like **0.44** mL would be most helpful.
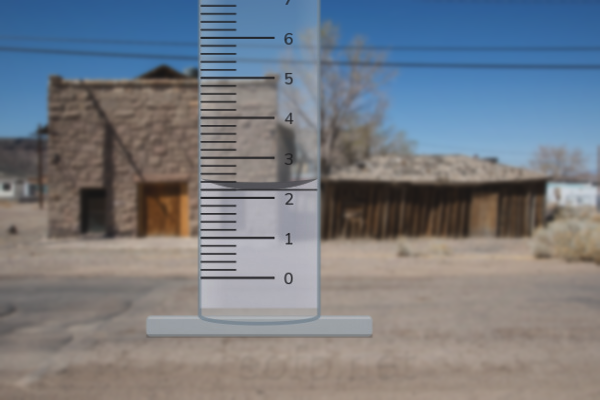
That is **2.2** mL
